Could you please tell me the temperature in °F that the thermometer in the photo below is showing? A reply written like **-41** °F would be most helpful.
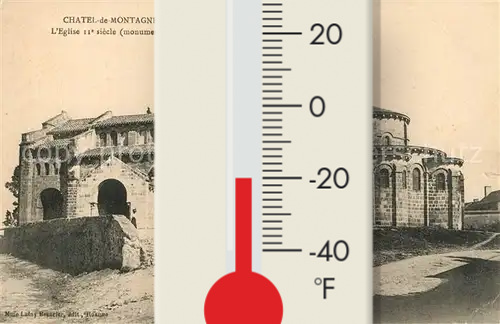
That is **-20** °F
